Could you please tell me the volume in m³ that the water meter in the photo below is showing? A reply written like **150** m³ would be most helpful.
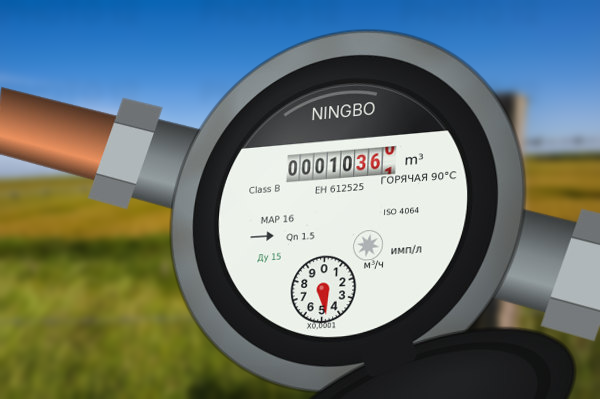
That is **10.3604** m³
